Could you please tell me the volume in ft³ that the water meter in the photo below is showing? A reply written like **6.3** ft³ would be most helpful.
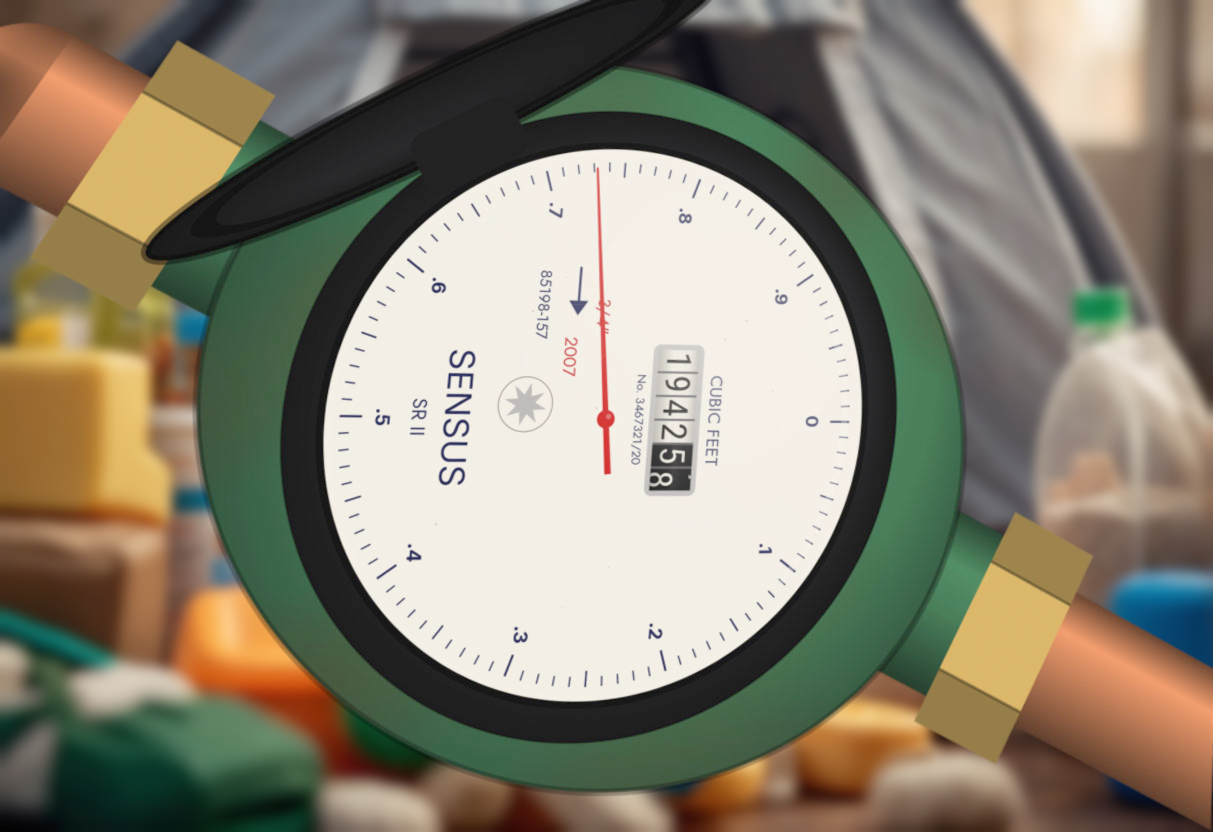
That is **194257.73** ft³
